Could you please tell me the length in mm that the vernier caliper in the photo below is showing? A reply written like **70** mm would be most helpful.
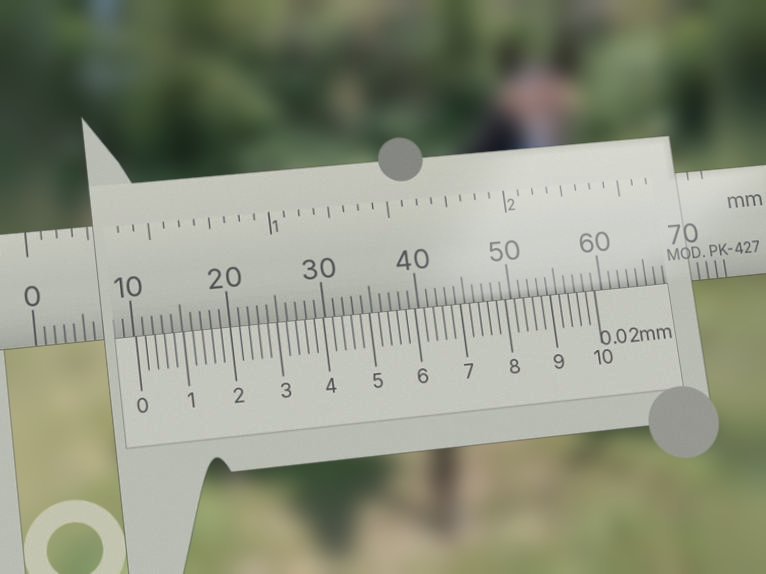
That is **10.2** mm
